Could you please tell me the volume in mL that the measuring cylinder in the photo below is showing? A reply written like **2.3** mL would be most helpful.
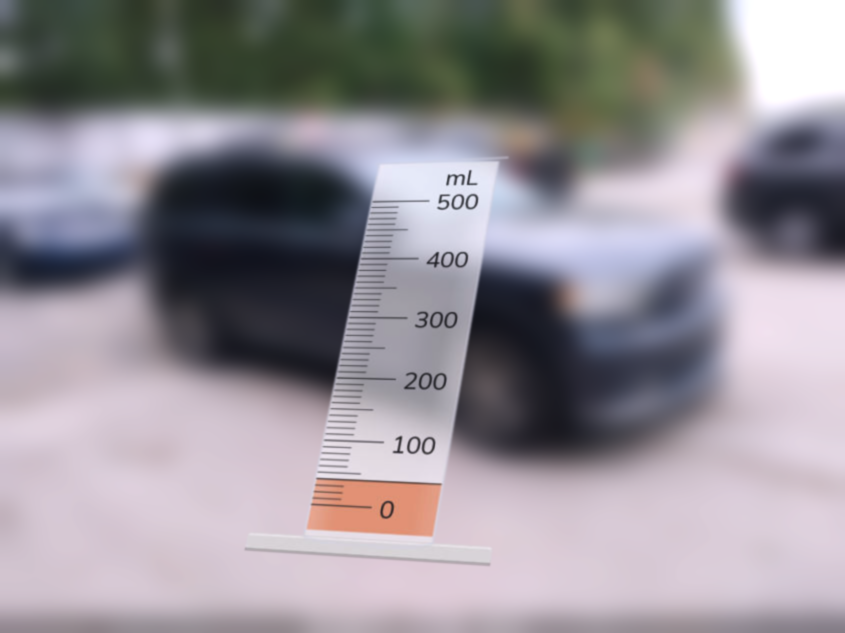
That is **40** mL
